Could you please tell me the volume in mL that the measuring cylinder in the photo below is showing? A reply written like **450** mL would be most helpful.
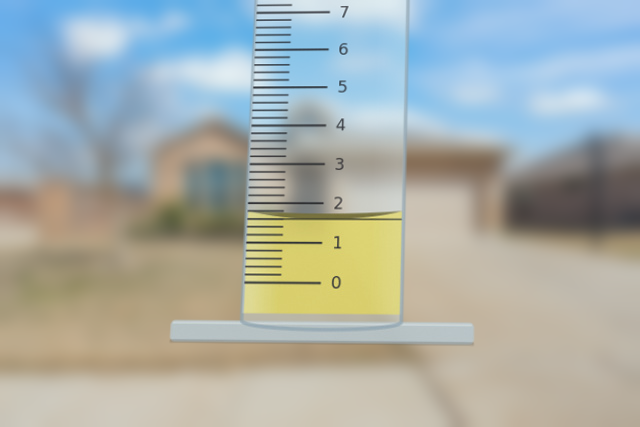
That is **1.6** mL
